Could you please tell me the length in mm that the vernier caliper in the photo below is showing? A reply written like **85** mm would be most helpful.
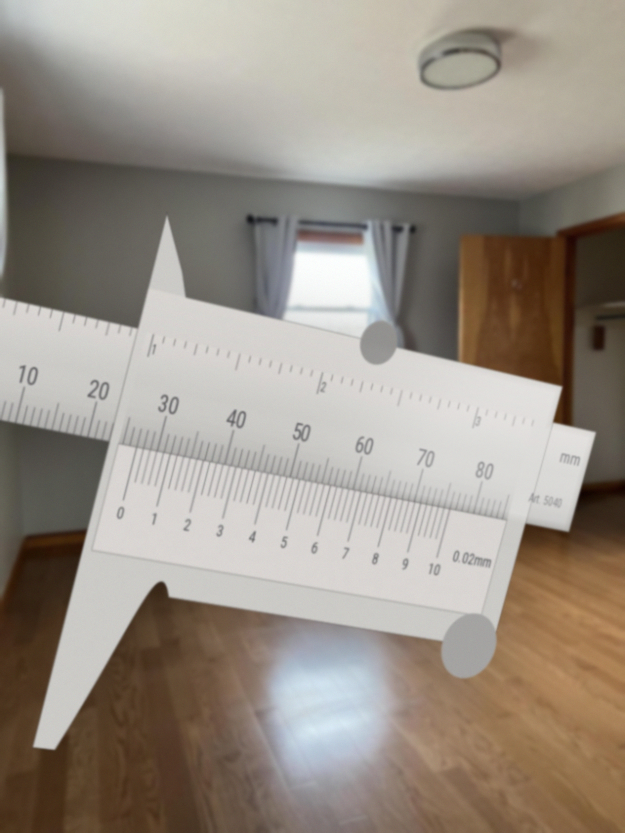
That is **27.0** mm
